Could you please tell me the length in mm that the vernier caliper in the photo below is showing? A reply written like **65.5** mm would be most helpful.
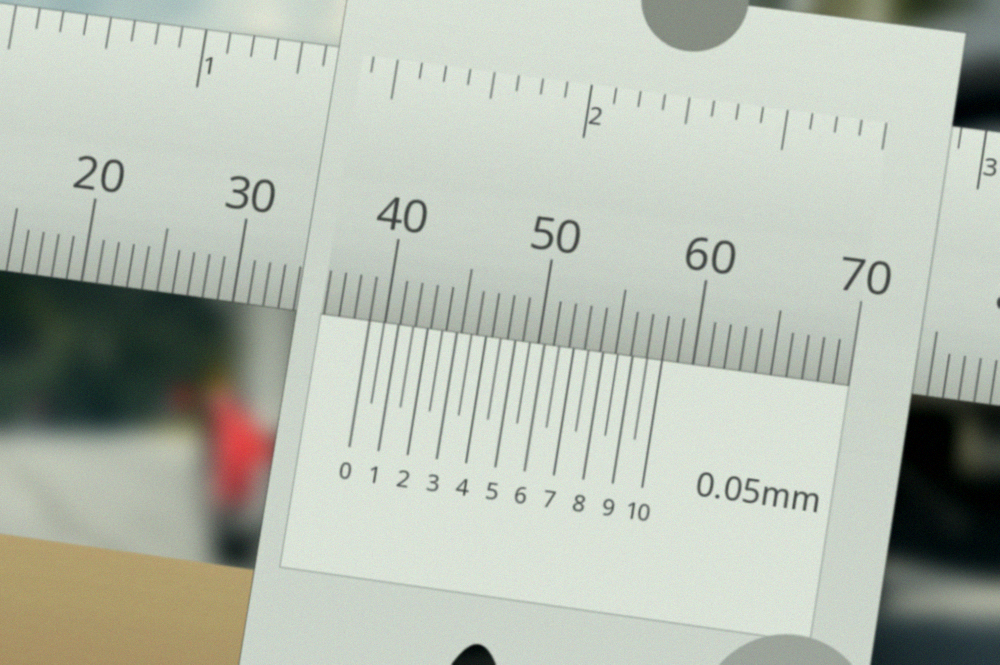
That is **39.0** mm
